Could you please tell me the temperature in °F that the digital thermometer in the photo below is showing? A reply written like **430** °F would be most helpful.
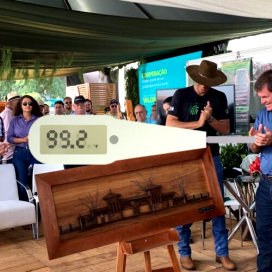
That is **99.2** °F
